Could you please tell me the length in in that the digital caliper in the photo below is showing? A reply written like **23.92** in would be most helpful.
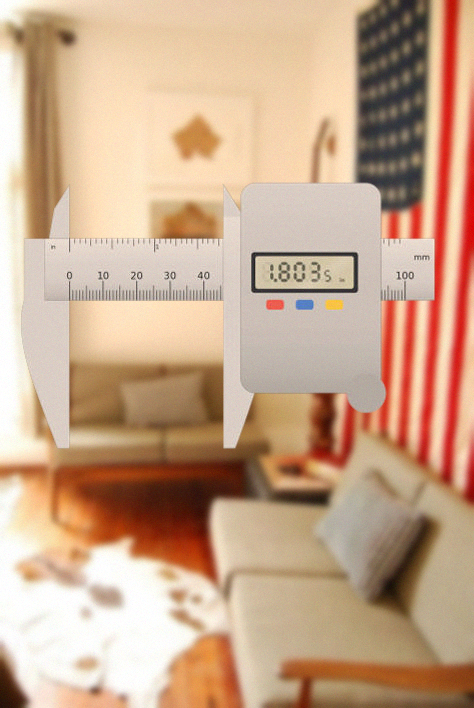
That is **1.8035** in
